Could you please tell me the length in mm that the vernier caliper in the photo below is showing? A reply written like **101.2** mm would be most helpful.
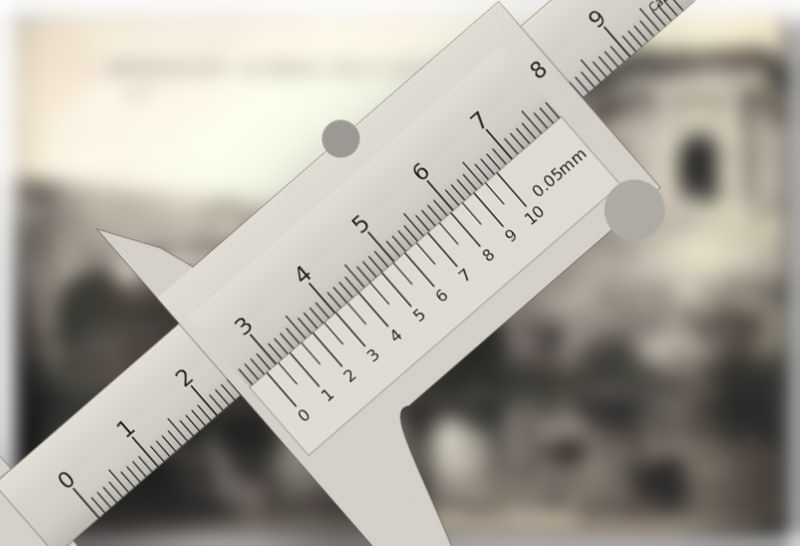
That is **28.4** mm
